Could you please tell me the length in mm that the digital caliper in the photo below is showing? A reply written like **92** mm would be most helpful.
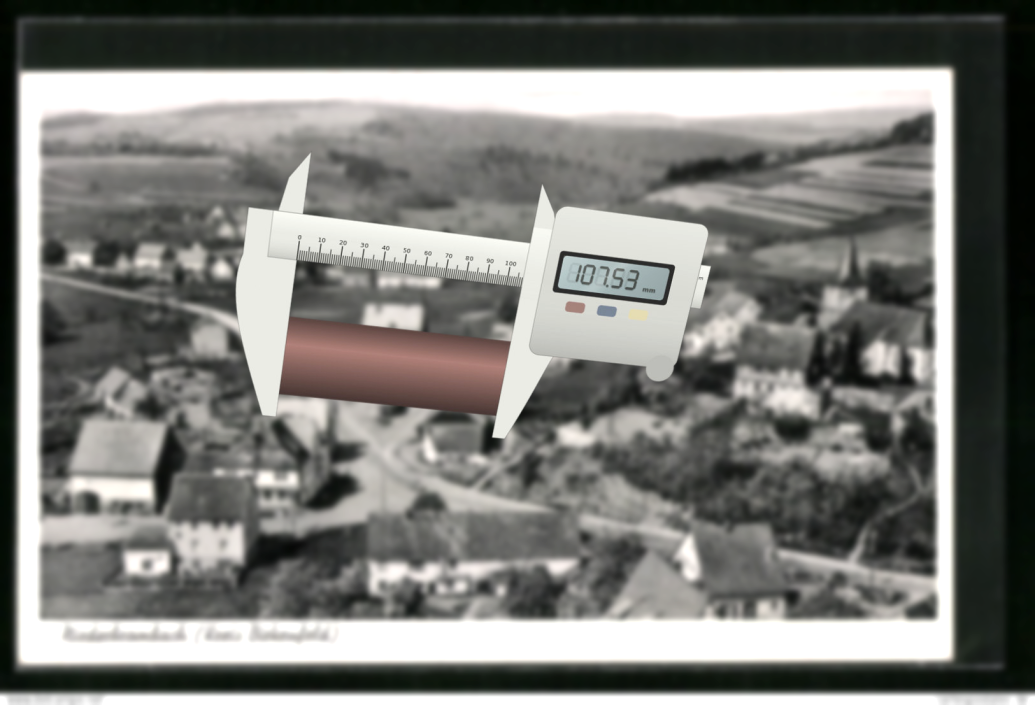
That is **107.53** mm
